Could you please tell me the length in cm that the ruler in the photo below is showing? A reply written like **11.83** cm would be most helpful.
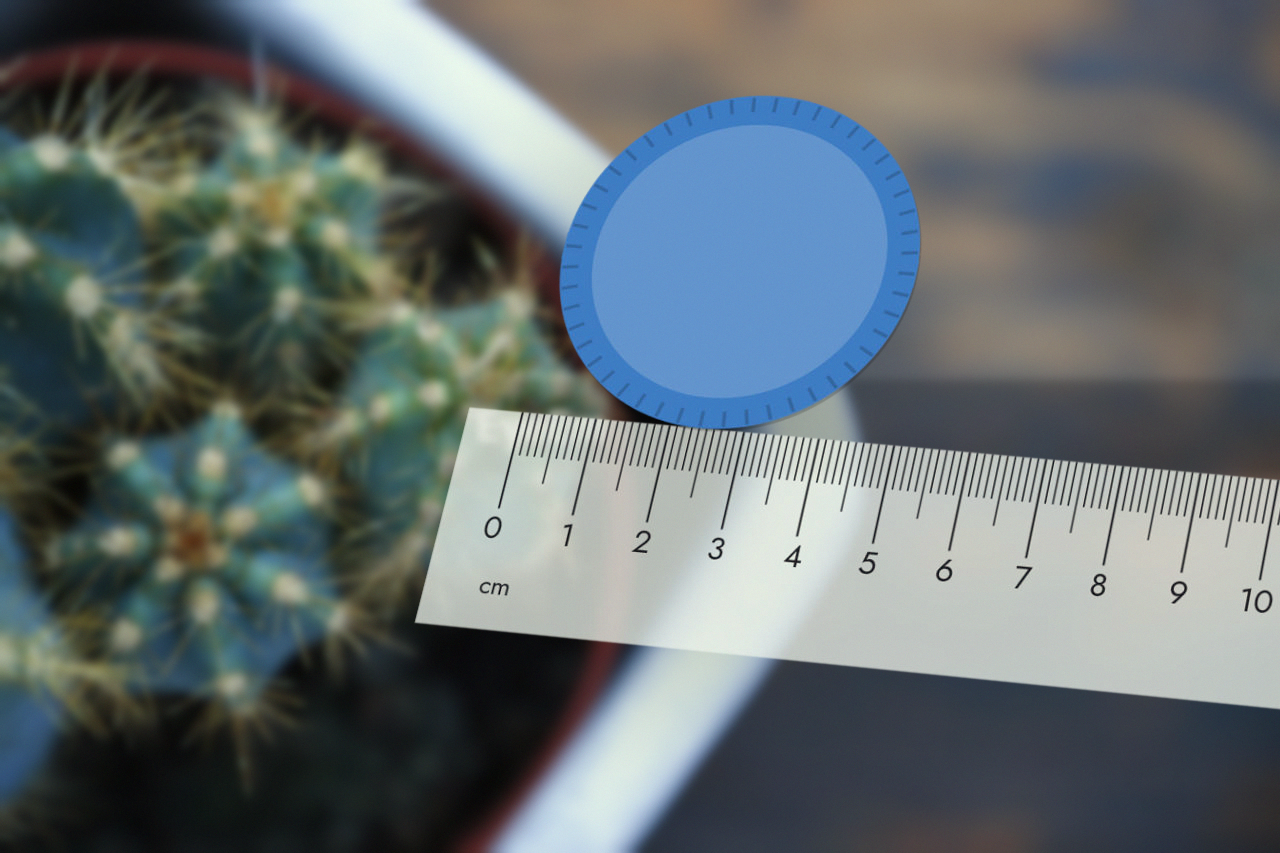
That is **4.8** cm
